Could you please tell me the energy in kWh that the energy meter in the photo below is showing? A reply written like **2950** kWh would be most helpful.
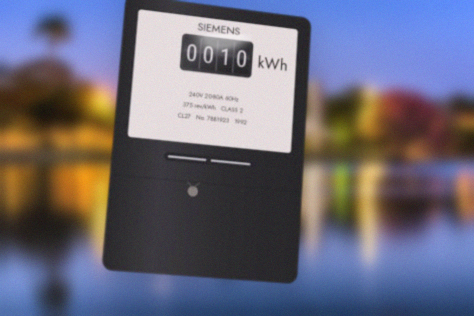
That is **10** kWh
